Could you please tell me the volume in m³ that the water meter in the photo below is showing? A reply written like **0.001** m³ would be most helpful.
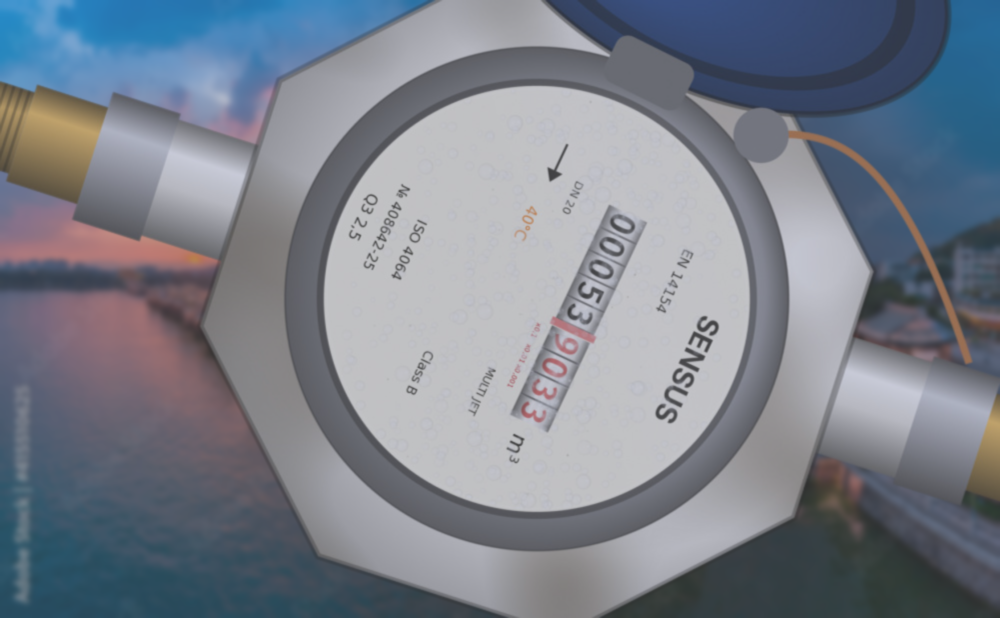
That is **53.9033** m³
